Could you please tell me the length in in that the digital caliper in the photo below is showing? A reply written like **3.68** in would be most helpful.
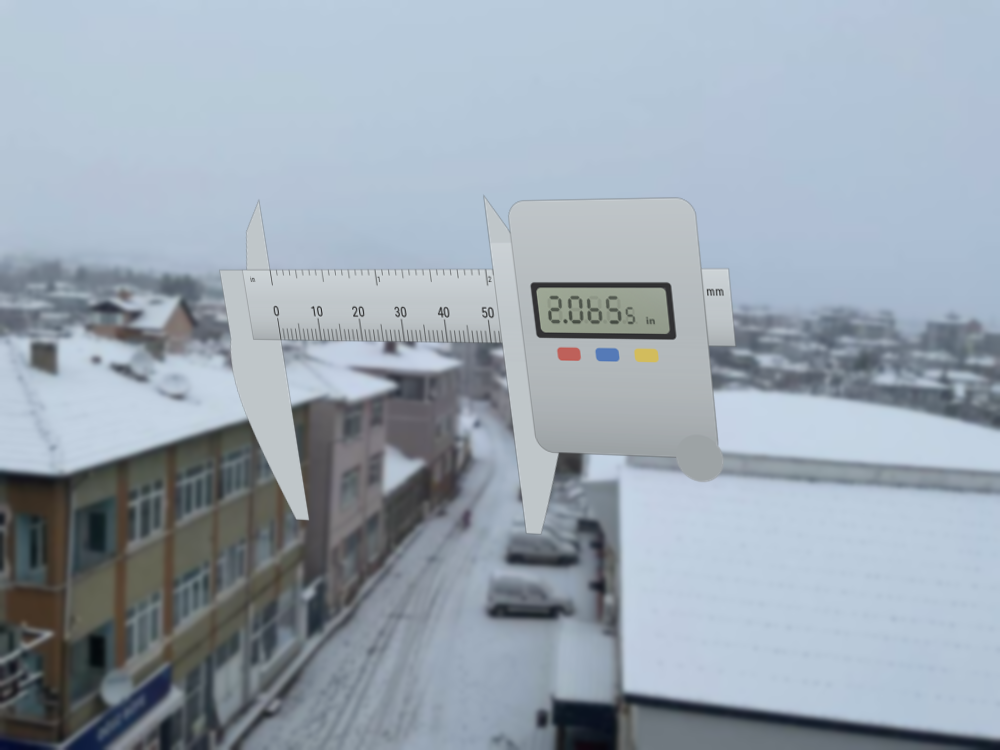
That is **2.0655** in
